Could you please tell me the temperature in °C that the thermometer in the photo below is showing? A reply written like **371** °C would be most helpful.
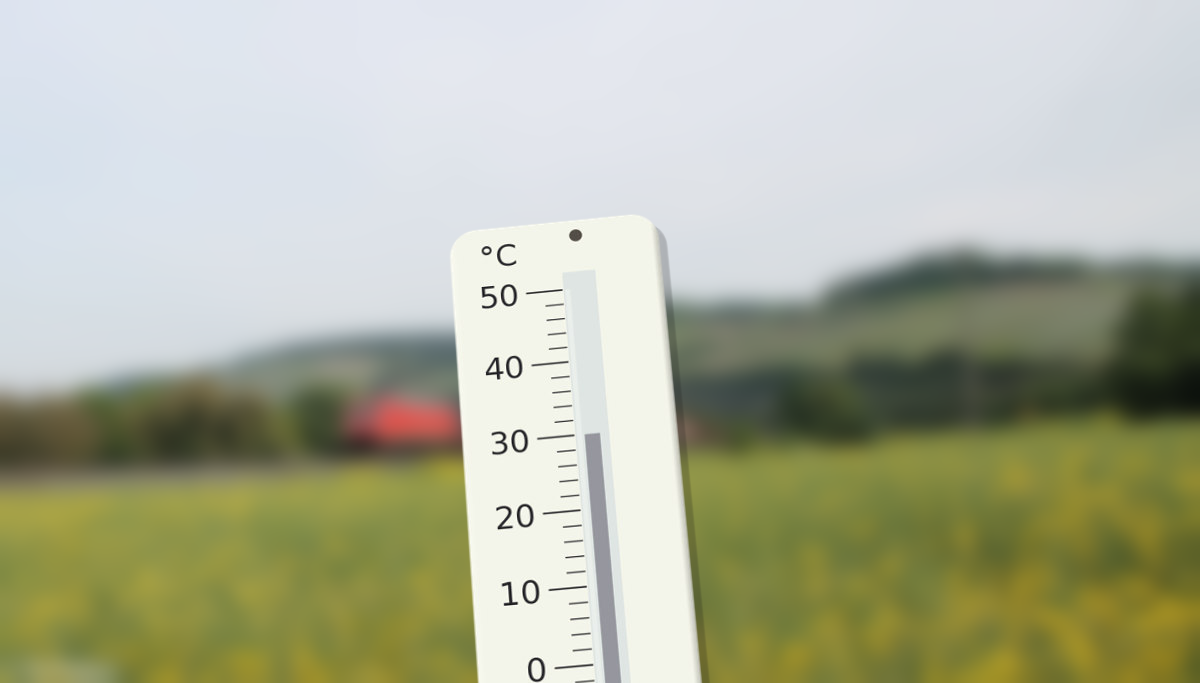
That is **30** °C
